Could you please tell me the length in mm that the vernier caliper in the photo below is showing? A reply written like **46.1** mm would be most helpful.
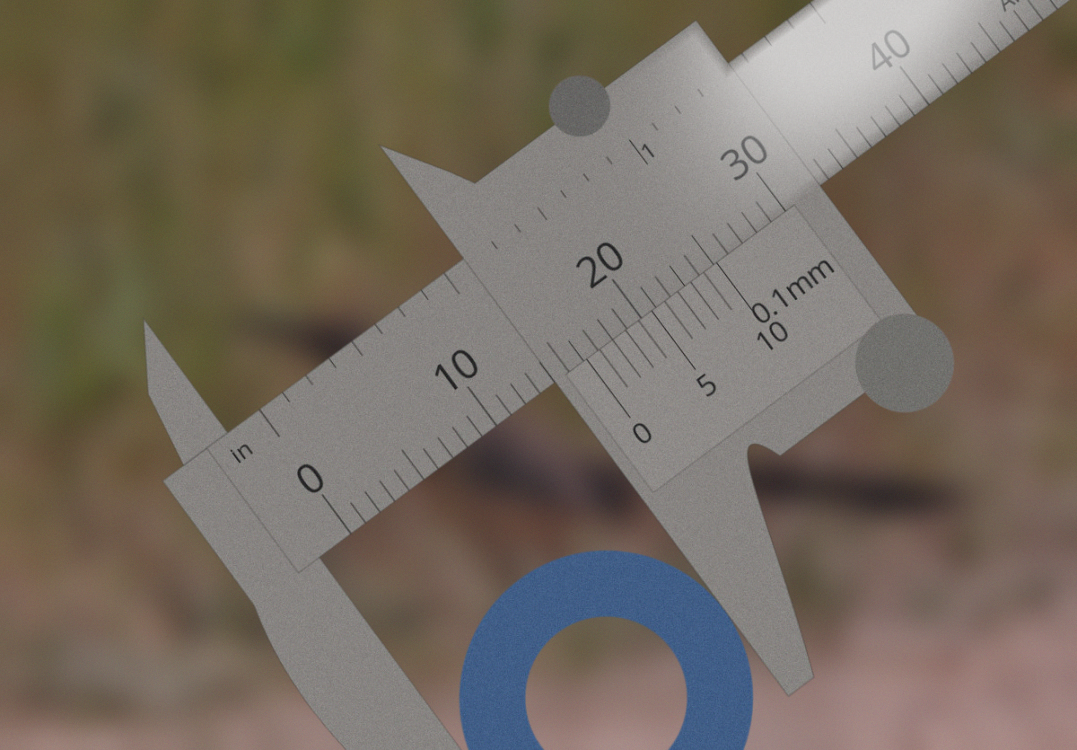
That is **16.2** mm
